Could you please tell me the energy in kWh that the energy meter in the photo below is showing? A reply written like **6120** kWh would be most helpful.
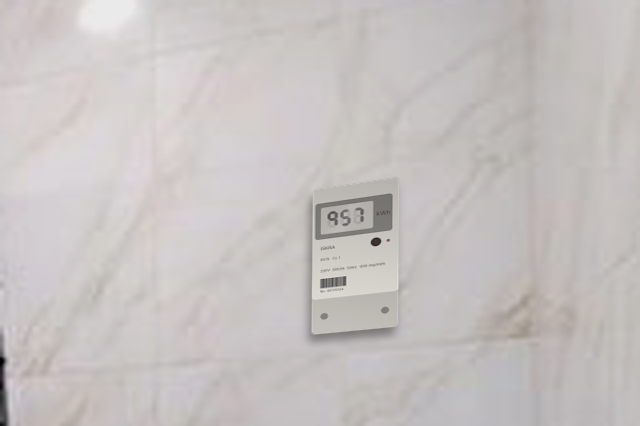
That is **957** kWh
